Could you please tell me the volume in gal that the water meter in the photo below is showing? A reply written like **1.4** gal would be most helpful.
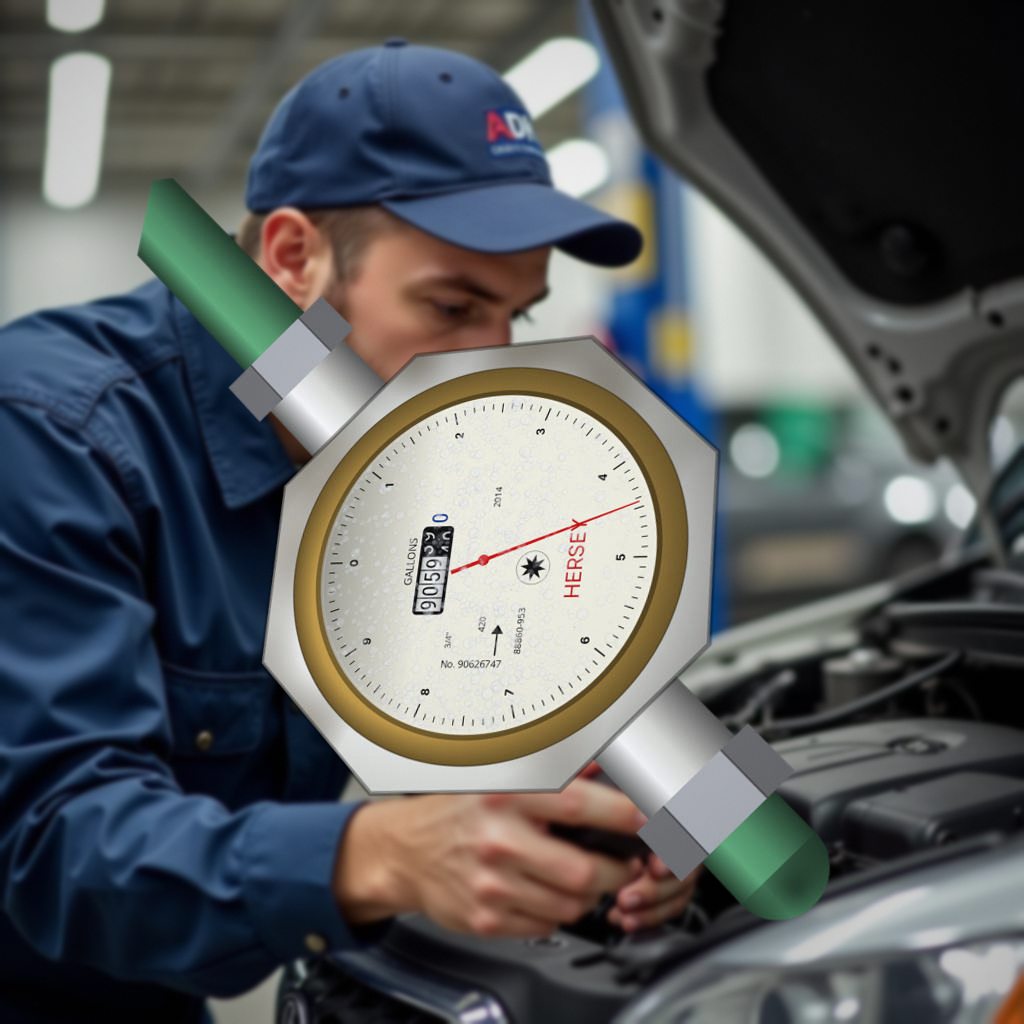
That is **9059394.4** gal
